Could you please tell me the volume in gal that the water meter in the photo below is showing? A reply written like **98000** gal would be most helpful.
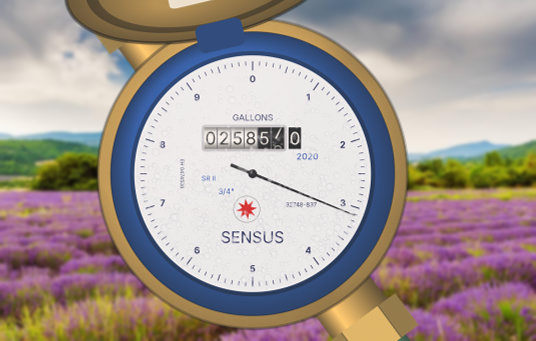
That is **258573.1** gal
